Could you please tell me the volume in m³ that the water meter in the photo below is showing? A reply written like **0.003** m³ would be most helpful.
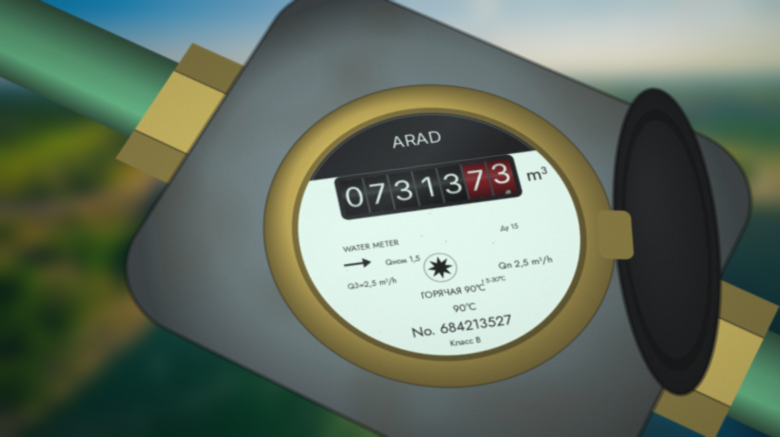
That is **7313.73** m³
